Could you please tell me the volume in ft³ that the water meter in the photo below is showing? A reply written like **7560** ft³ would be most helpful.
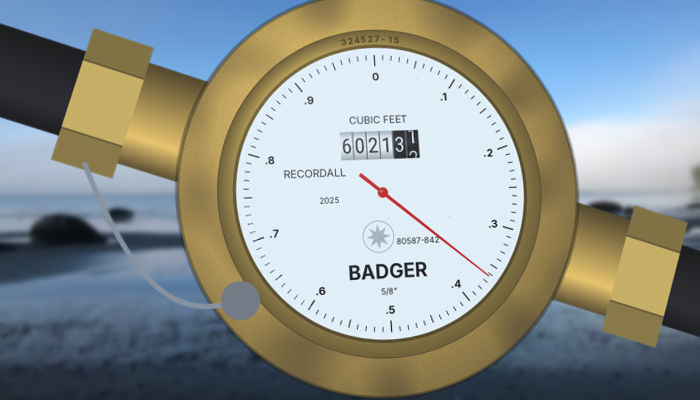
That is **602131.36** ft³
